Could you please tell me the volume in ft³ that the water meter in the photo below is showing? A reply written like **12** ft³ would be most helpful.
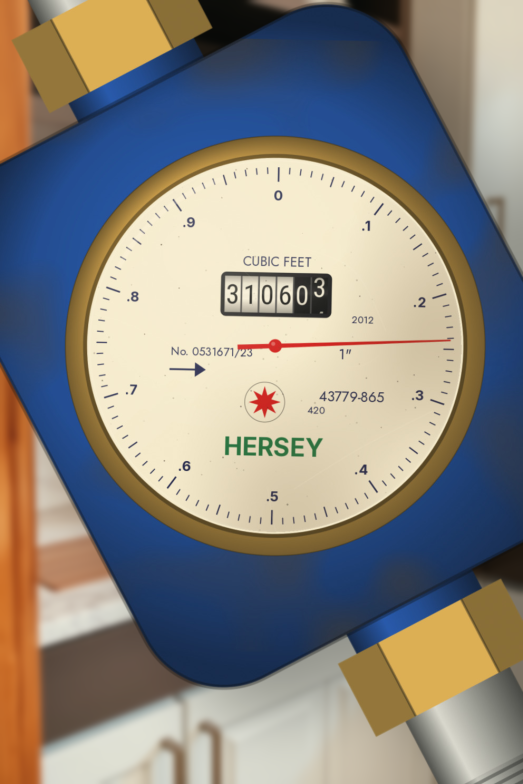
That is **310603.24** ft³
